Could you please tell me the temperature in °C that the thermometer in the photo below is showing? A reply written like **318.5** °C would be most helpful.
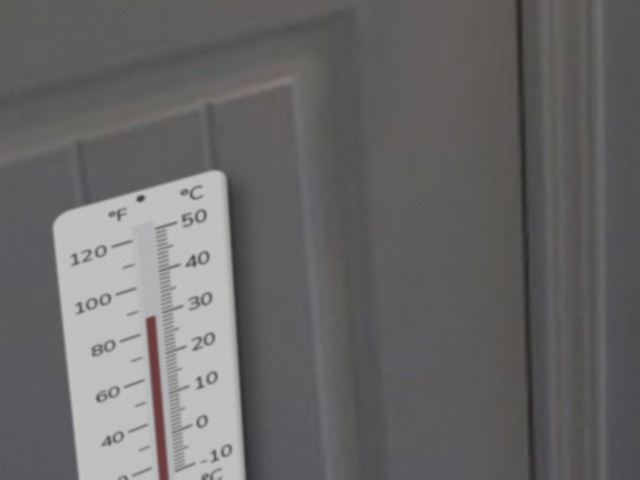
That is **30** °C
